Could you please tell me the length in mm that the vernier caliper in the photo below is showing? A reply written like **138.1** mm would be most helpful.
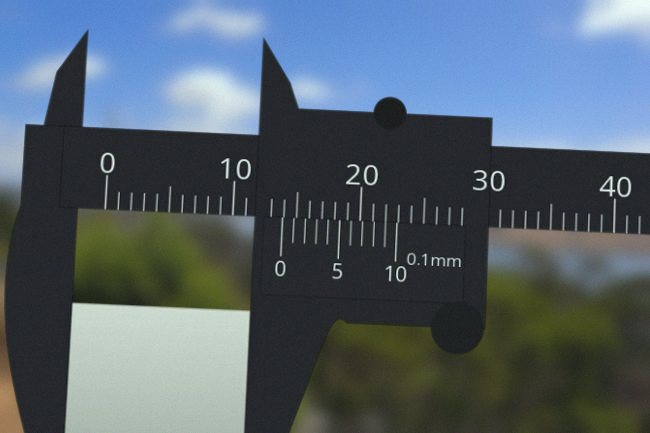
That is **13.9** mm
